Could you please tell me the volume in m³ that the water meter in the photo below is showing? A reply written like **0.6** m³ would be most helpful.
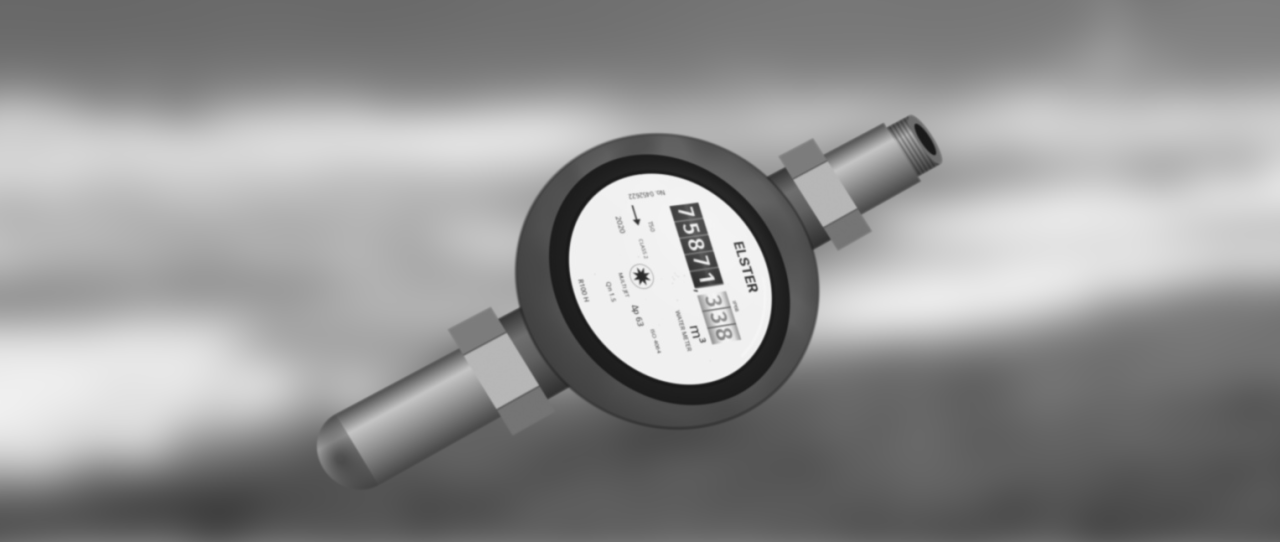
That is **75871.338** m³
